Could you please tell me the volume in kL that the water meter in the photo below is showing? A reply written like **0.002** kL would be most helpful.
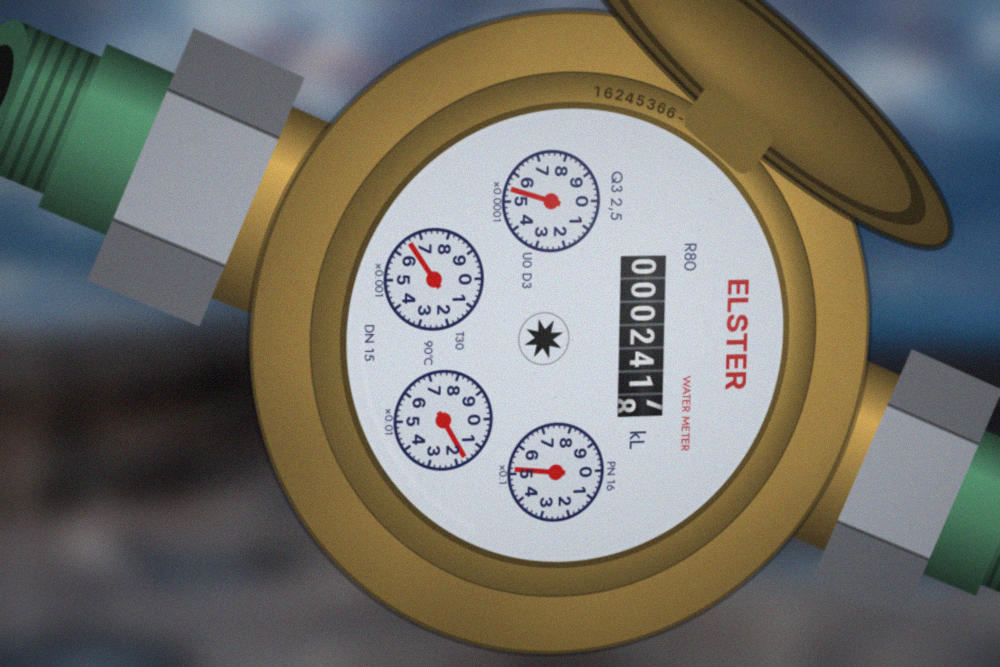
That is **2417.5165** kL
